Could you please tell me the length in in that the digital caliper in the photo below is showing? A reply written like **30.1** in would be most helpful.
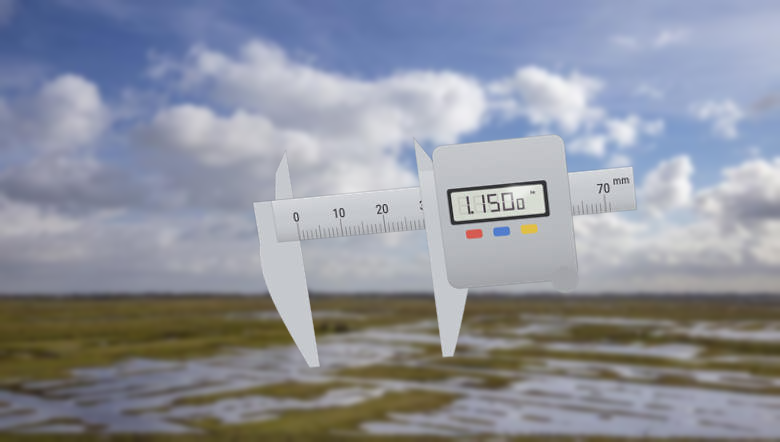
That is **1.1500** in
